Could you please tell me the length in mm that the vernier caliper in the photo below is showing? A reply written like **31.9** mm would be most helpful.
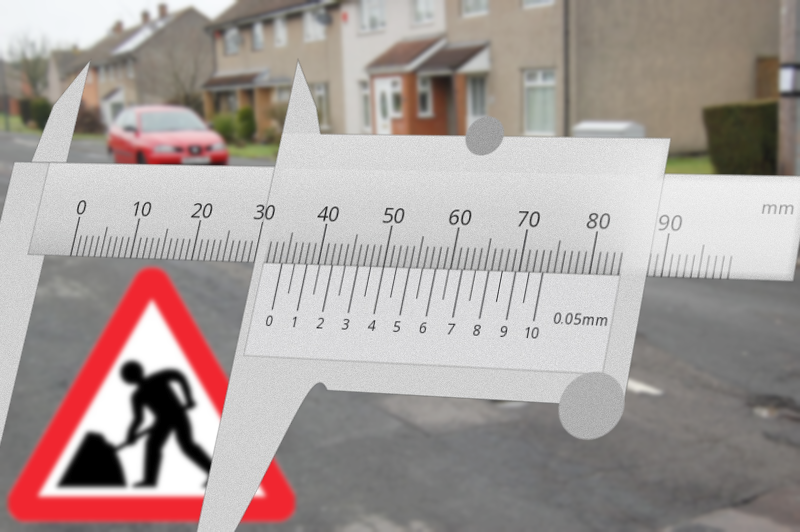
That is **34.4** mm
